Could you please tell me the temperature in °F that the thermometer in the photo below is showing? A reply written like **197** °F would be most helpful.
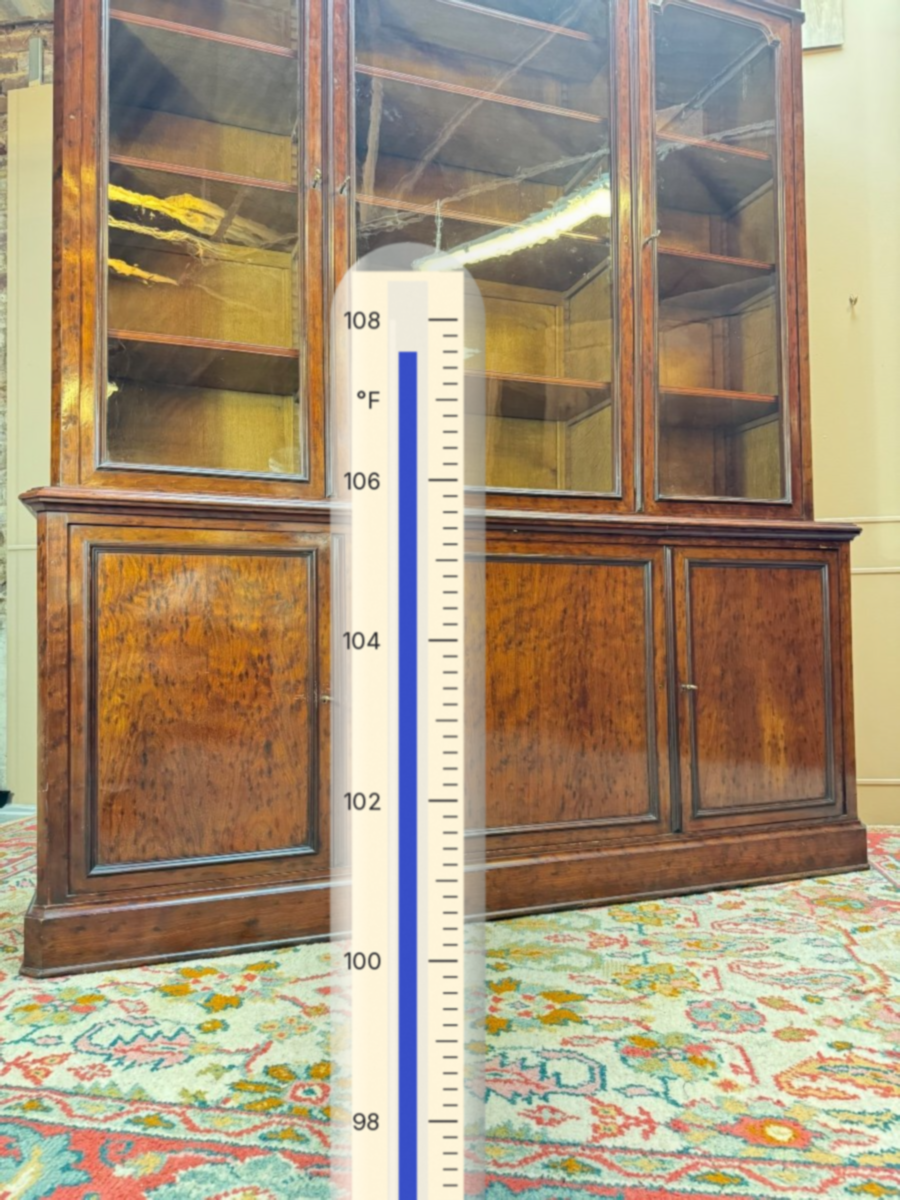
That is **107.6** °F
